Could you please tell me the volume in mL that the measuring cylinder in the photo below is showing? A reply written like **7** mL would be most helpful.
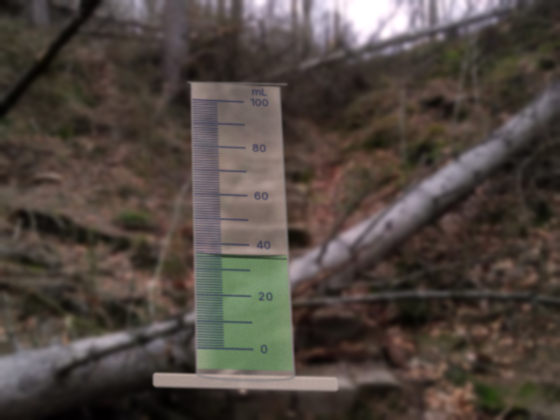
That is **35** mL
